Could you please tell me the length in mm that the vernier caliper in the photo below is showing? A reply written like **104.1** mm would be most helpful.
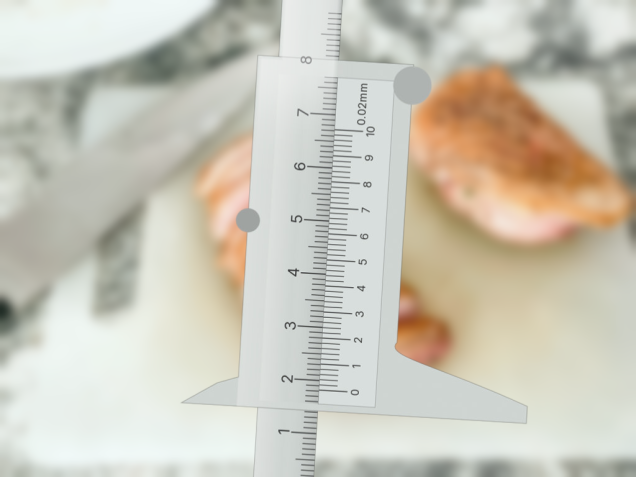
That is **18.2** mm
